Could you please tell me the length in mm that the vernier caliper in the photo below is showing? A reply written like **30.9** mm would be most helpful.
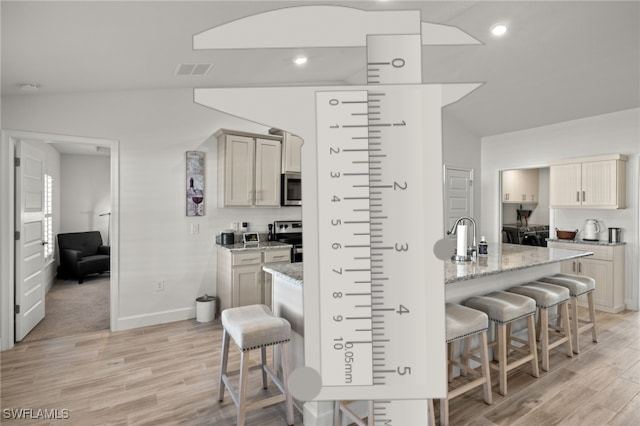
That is **6.2** mm
